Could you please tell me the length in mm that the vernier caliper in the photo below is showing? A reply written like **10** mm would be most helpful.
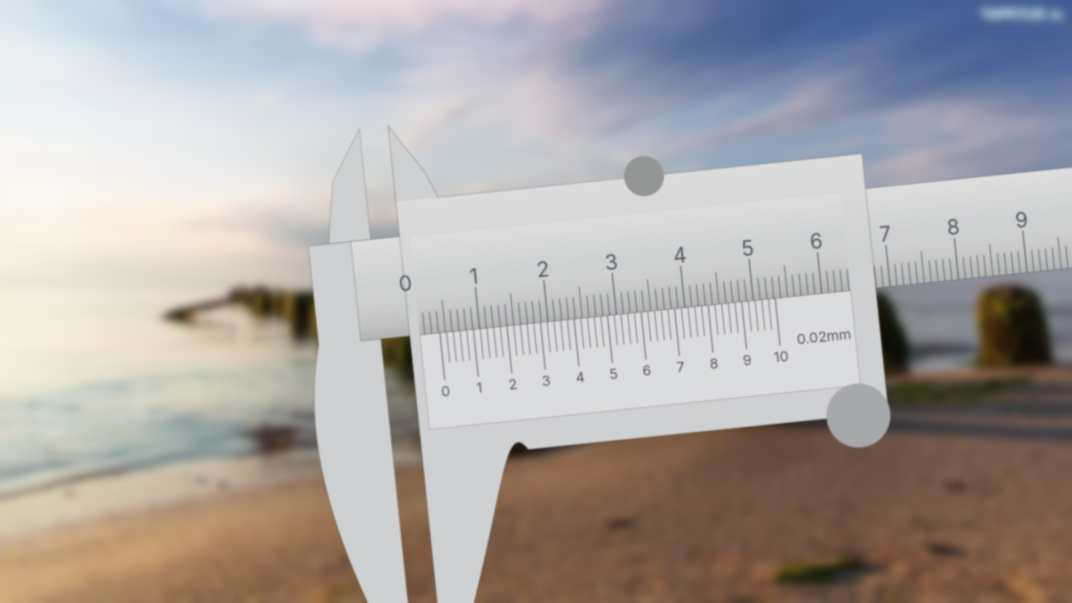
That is **4.2** mm
